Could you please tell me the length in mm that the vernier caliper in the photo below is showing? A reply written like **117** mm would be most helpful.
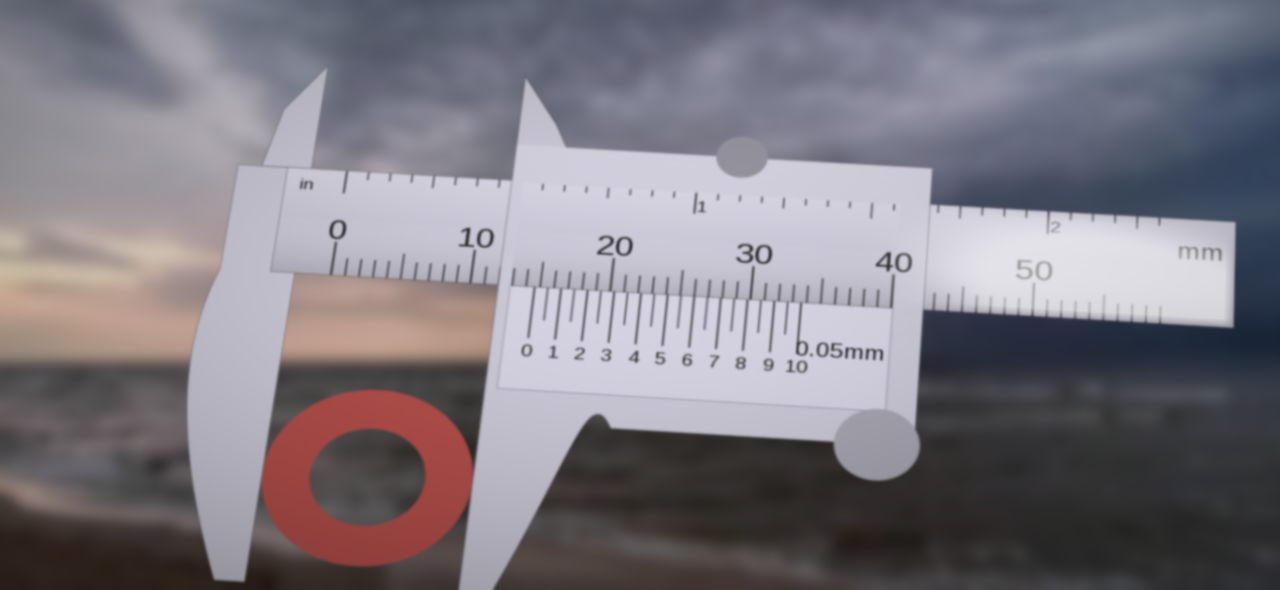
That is **14.6** mm
